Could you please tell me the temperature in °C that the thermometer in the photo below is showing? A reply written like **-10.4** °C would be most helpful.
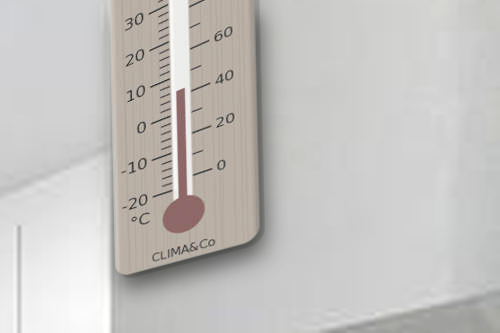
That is **6** °C
